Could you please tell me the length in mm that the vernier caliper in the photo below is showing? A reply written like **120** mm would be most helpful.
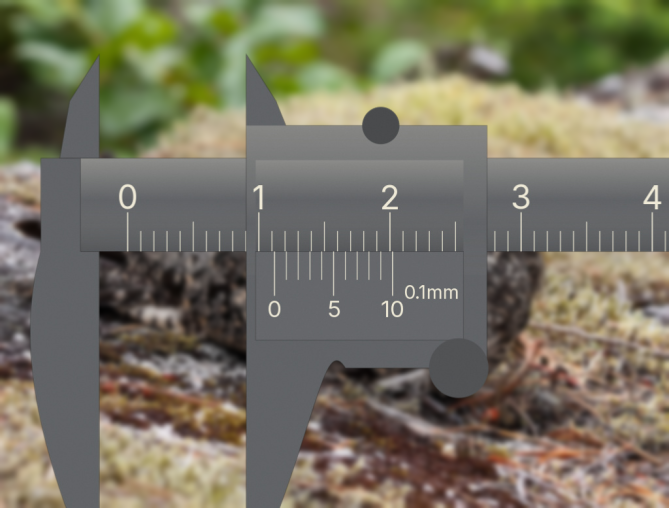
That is **11.2** mm
